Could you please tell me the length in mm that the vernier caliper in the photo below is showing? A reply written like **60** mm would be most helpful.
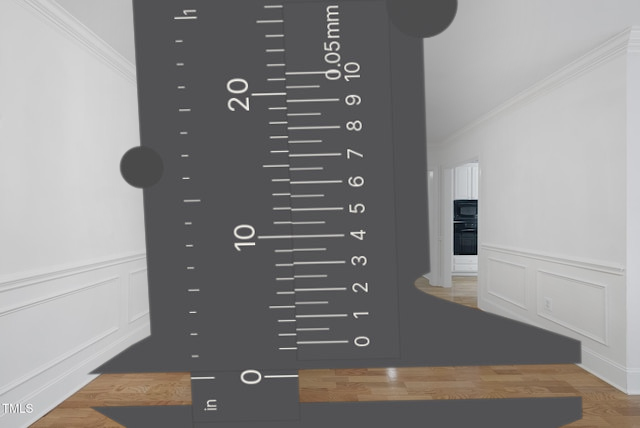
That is **2.4** mm
